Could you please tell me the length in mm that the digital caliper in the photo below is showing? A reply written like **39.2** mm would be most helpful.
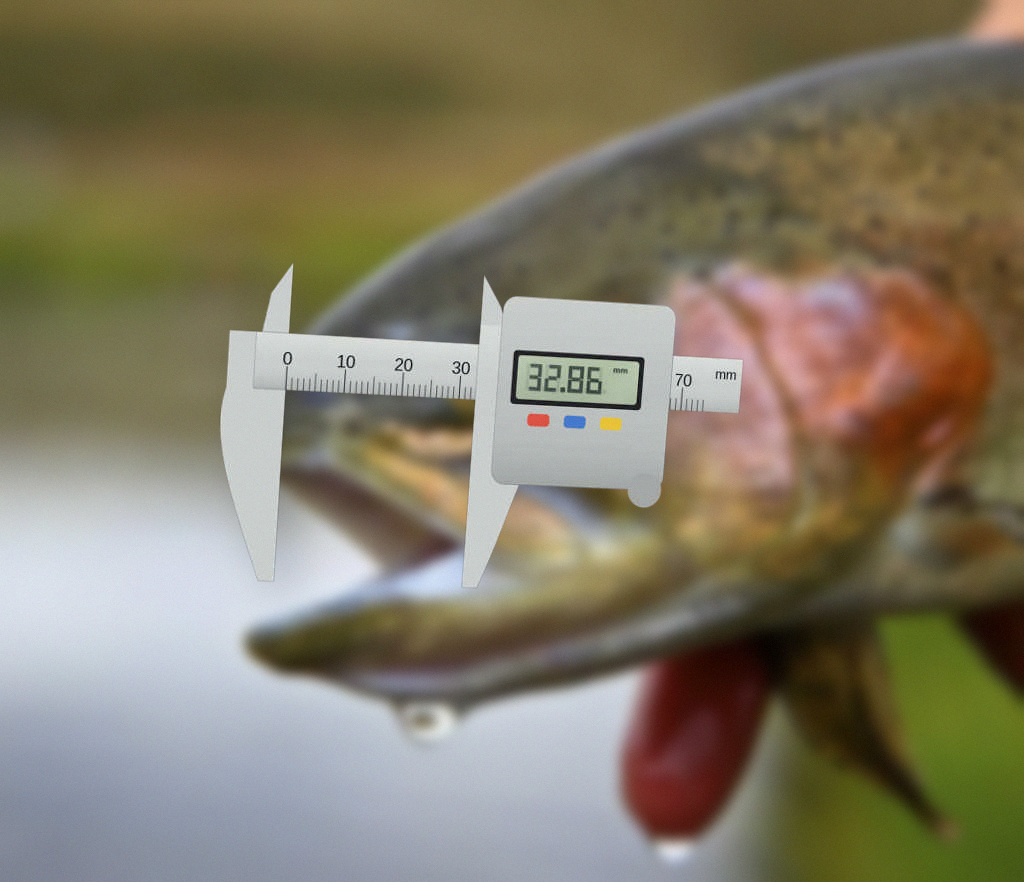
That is **32.86** mm
